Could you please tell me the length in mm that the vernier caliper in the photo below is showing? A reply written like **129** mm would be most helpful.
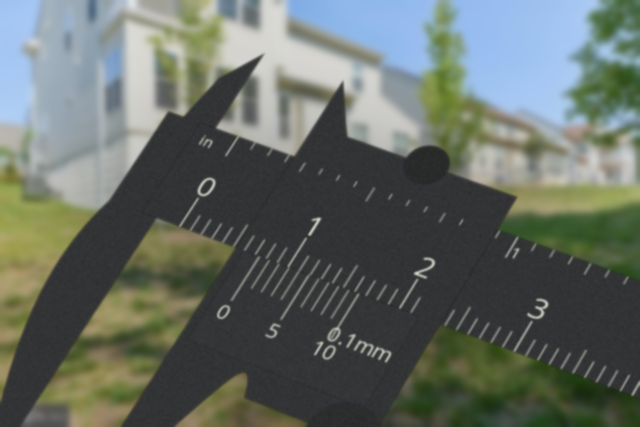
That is **7.4** mm
